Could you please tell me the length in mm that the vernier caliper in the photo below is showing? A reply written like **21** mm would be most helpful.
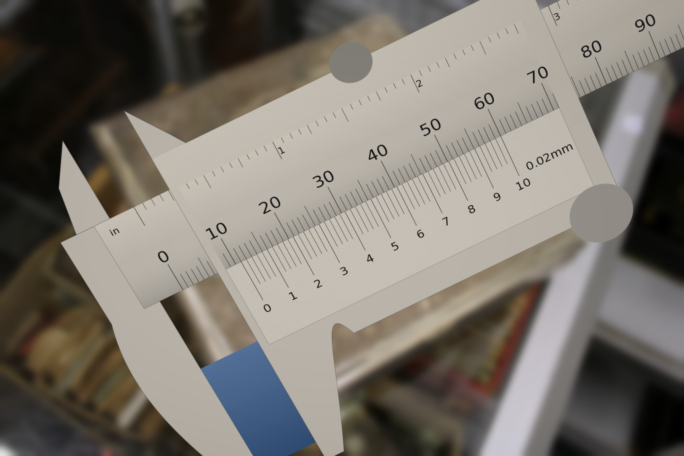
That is **11.0** mm
